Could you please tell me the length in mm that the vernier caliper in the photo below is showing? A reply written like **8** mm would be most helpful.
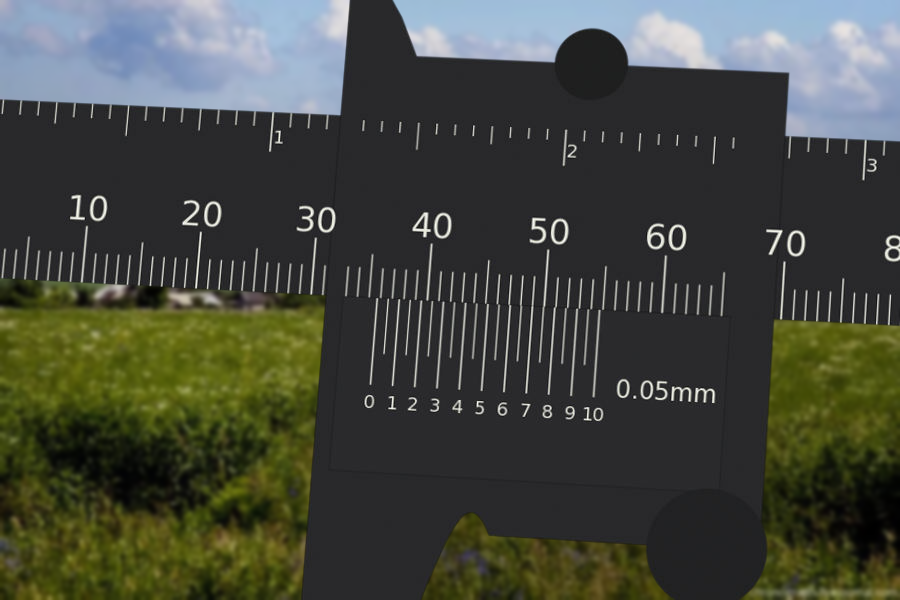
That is **35.7** mm
